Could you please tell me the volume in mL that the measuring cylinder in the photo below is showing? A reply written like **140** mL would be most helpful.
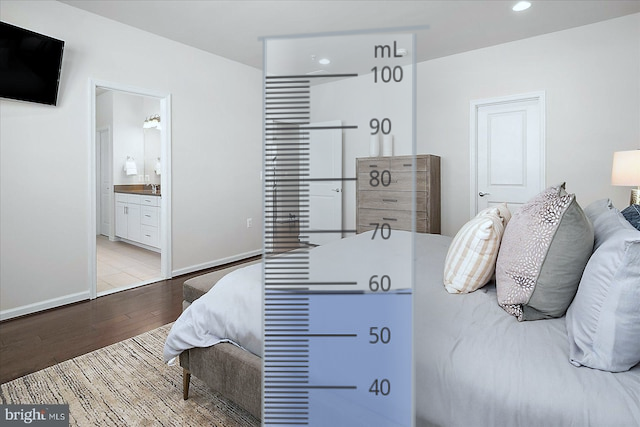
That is **58** mL
